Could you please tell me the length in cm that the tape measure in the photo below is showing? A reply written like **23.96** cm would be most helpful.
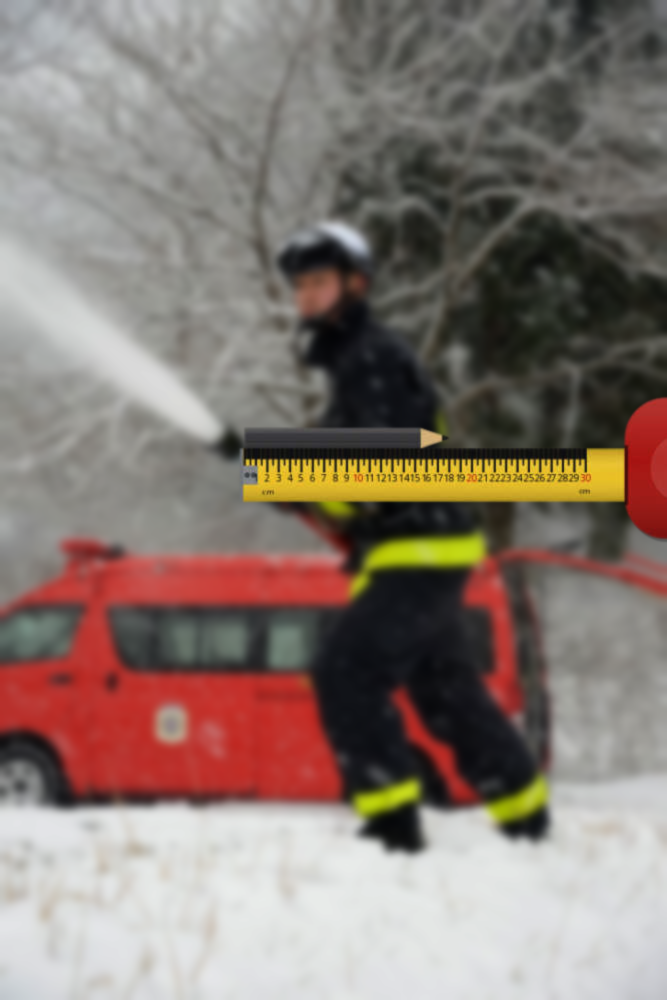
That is **18** cm
